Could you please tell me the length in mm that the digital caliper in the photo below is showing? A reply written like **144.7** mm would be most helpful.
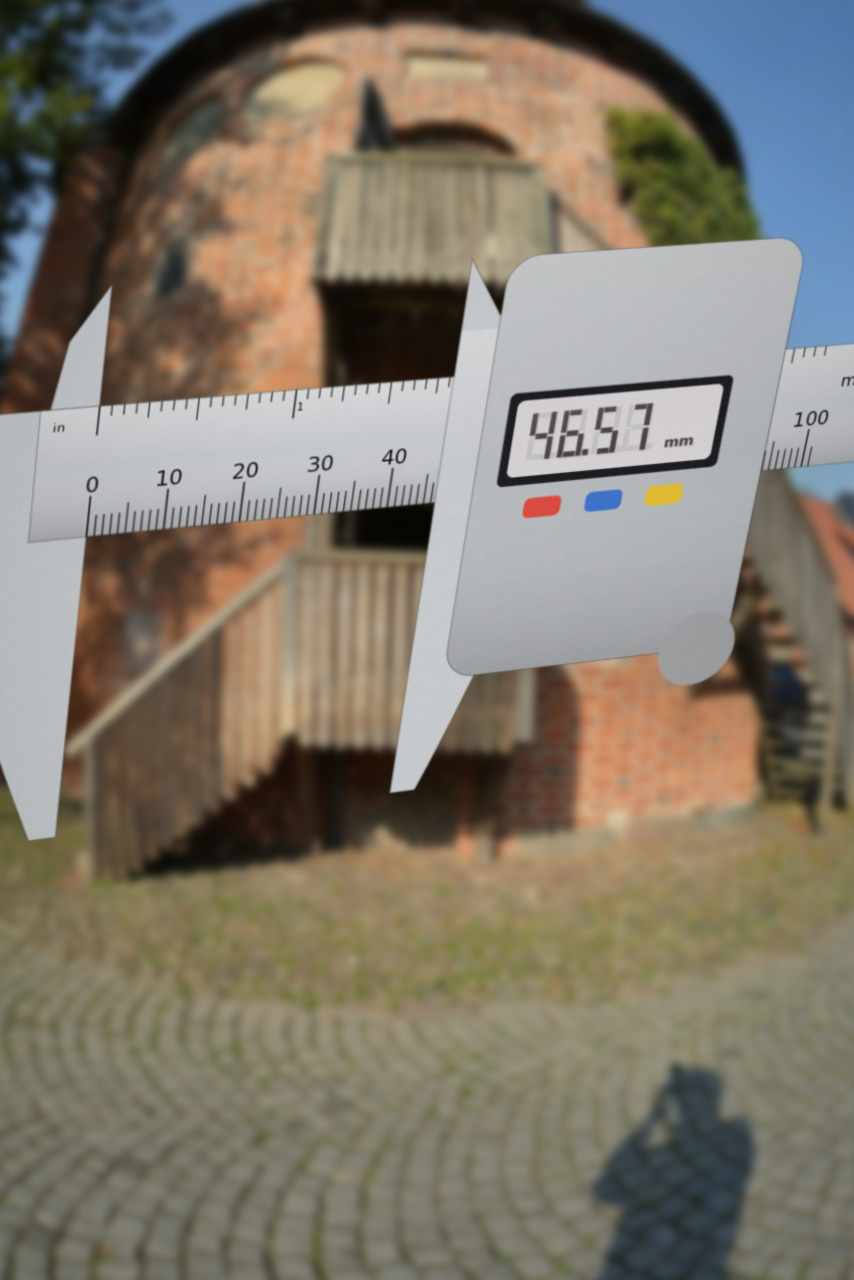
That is **46.57** mm
